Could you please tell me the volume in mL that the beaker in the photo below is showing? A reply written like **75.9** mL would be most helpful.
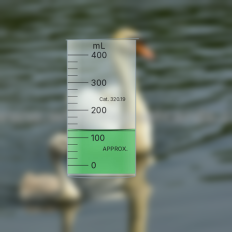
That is **125** mL
